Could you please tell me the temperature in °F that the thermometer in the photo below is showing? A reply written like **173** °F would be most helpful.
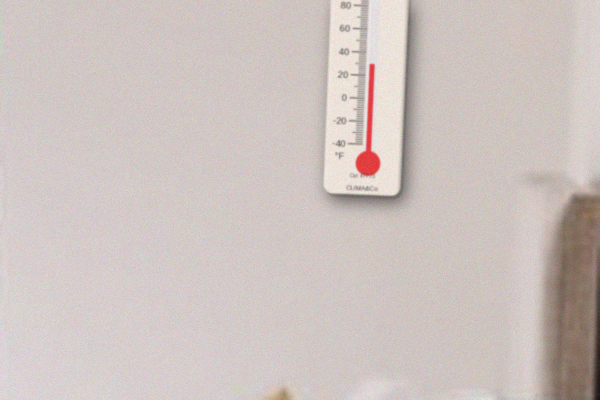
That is **30** °F
